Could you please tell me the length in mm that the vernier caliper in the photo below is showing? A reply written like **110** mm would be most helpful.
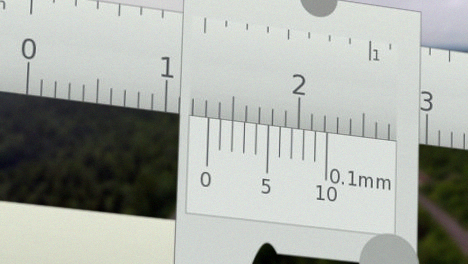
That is **13.2** mm
